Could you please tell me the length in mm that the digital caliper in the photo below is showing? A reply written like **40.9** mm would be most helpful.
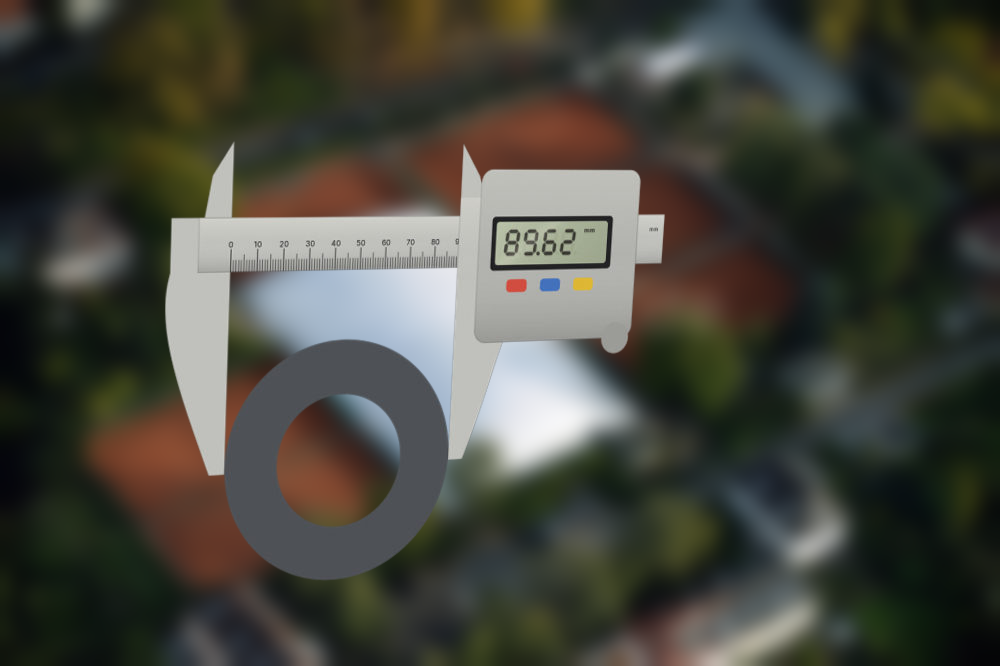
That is **89.62** mm
